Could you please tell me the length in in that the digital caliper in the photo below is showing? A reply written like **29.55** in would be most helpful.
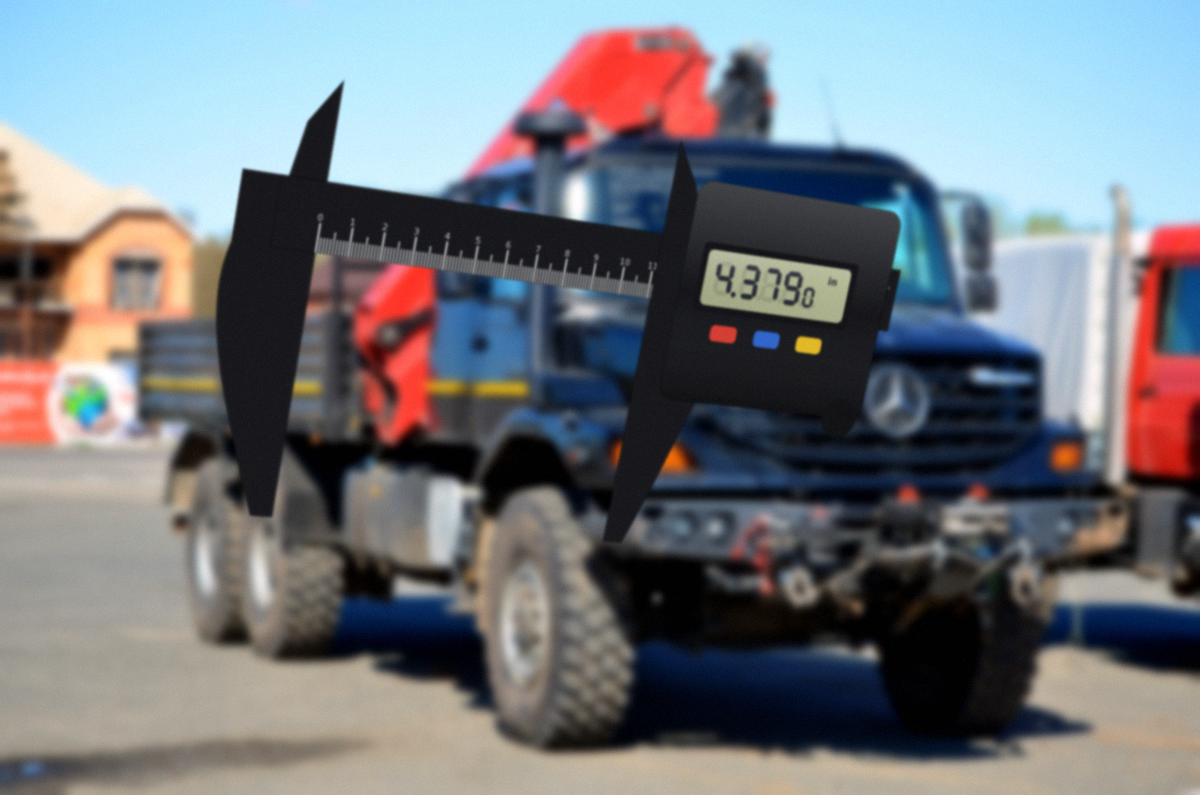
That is **4.3790** in
